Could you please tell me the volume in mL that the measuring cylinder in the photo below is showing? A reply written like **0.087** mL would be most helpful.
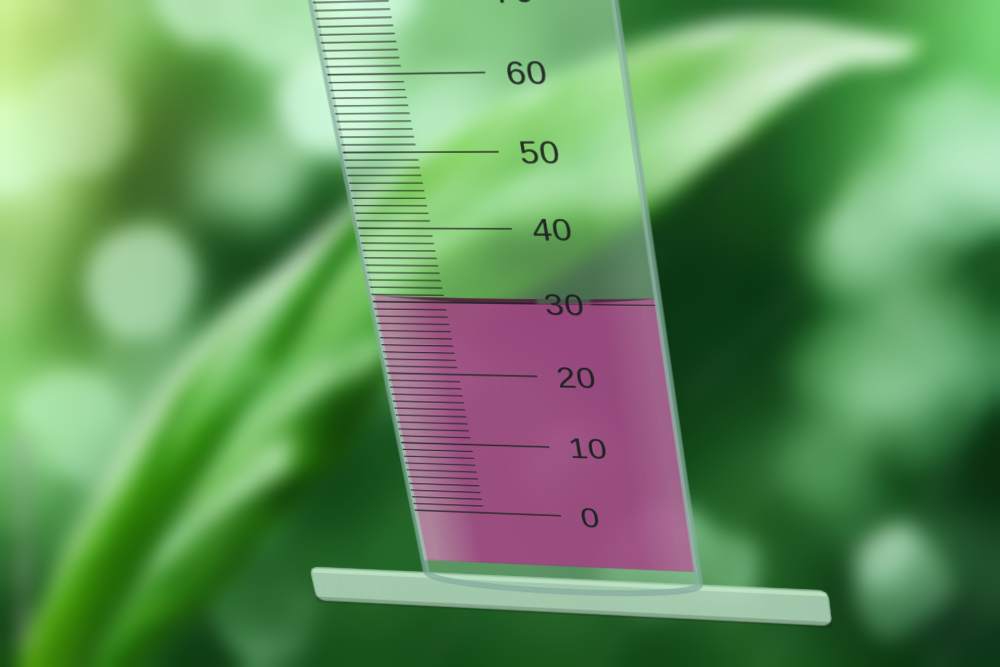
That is **30** mL
